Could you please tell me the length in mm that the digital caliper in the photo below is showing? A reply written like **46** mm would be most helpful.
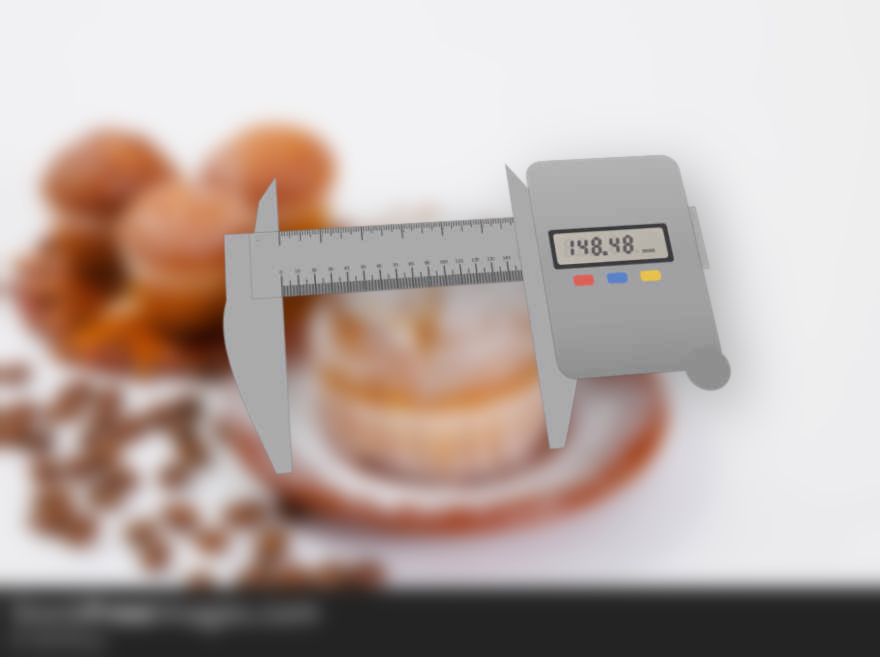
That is **148.48** mm
